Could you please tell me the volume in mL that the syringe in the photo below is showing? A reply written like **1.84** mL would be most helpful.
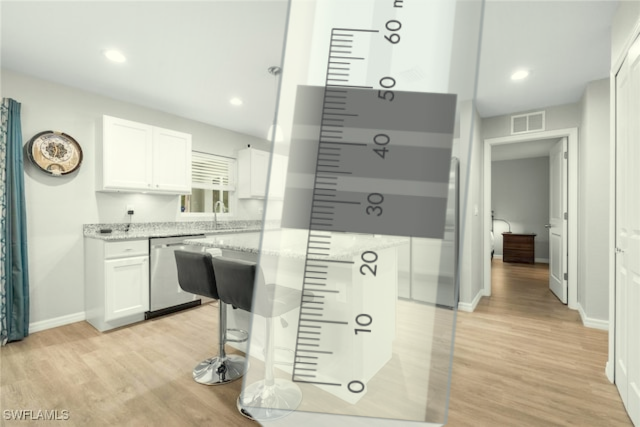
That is **25** mL
